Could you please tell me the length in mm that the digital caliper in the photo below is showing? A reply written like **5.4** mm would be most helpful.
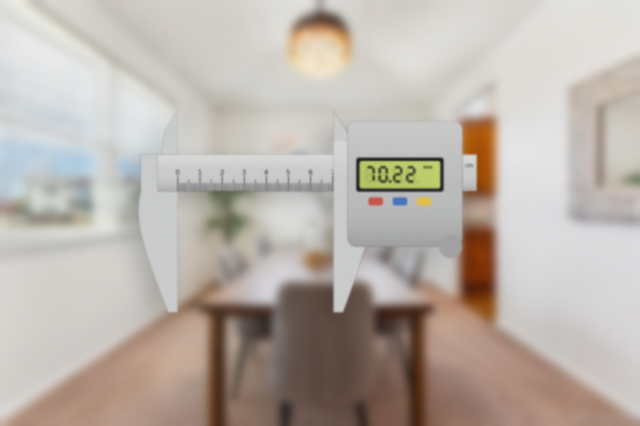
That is **70.22** mm
